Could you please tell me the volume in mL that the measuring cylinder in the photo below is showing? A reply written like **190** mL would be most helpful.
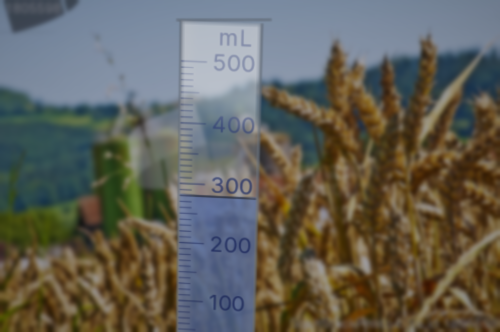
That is **280** mL
